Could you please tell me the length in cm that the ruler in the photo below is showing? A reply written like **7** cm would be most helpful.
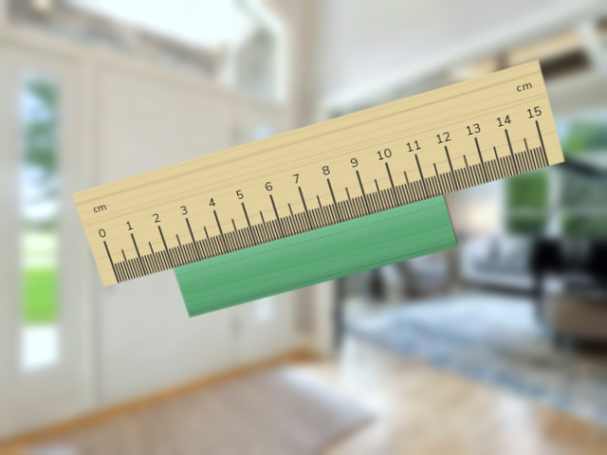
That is **9.5** cm
